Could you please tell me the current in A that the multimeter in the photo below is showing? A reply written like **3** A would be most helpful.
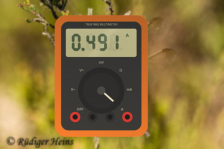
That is **0.491** A
